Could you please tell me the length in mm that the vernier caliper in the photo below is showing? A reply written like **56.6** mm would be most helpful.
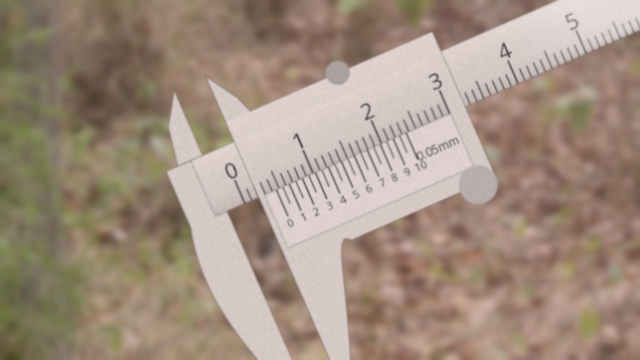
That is **4.6** mm
